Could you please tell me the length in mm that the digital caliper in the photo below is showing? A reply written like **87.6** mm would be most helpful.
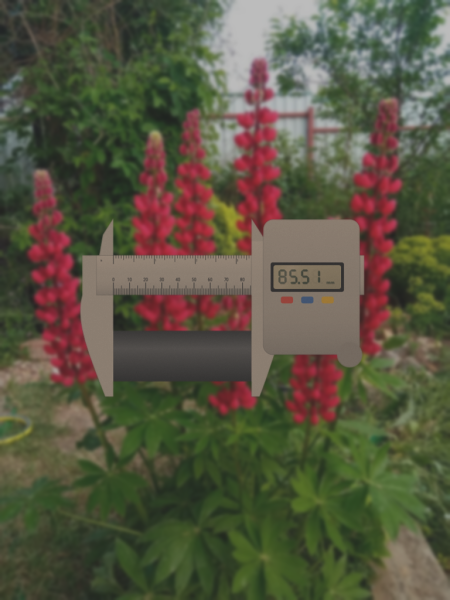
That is **85.51** mm
